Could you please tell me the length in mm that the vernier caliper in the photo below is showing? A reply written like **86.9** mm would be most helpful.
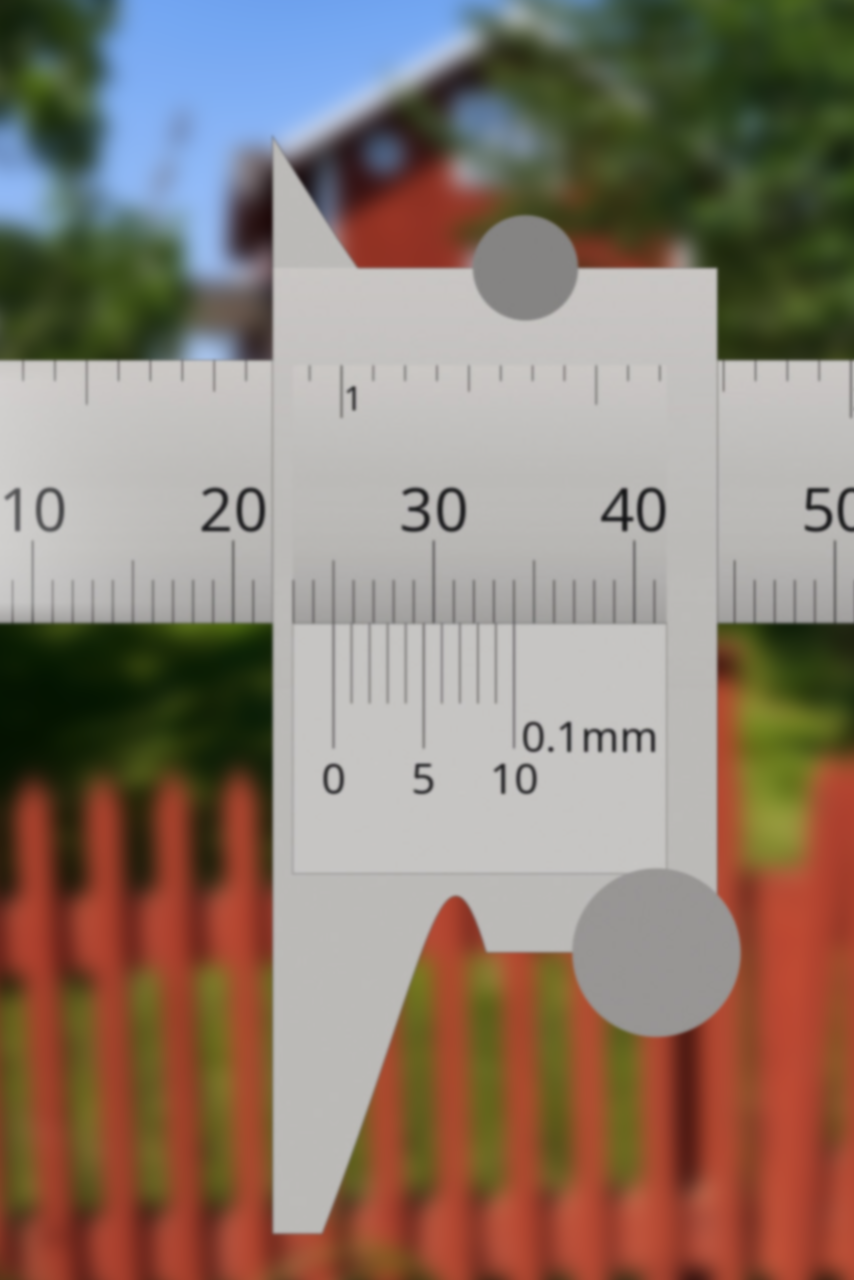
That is **25.0** mm
